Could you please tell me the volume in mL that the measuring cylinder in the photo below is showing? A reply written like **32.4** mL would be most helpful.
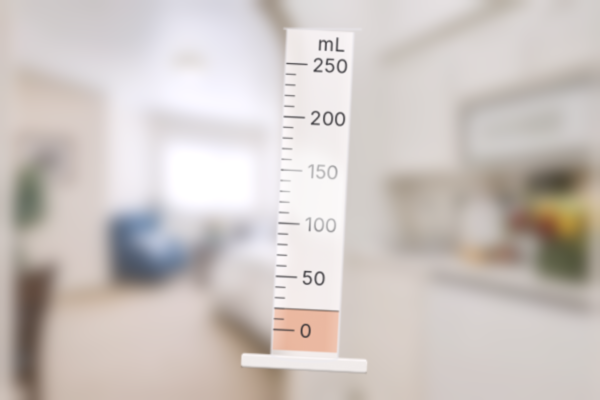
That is **20** mL
